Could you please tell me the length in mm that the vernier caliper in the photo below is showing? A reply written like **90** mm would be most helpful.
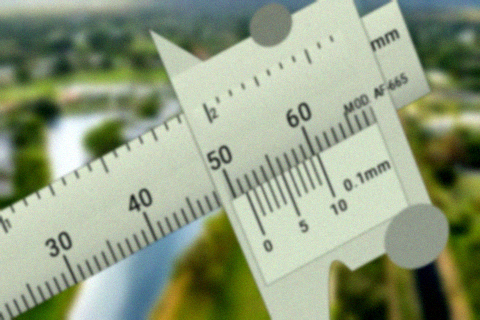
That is **51.4** mm
